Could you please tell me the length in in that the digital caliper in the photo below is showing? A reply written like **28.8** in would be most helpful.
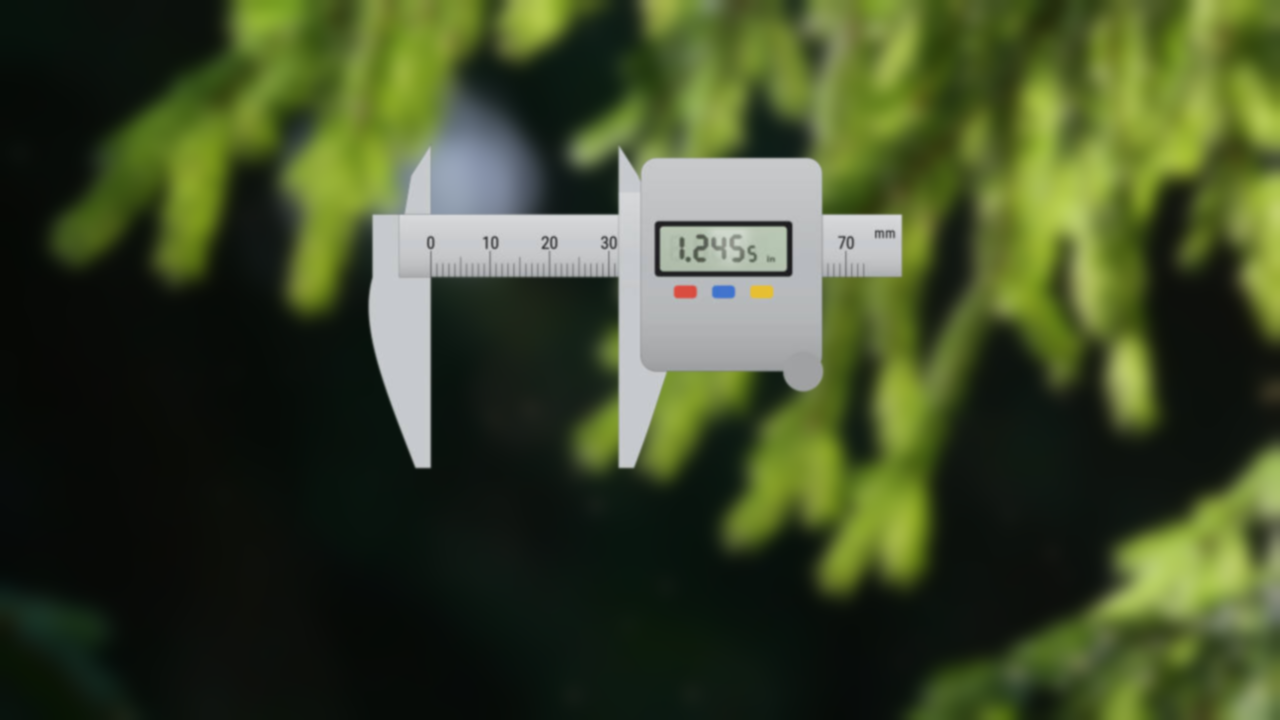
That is **1.2455** in
